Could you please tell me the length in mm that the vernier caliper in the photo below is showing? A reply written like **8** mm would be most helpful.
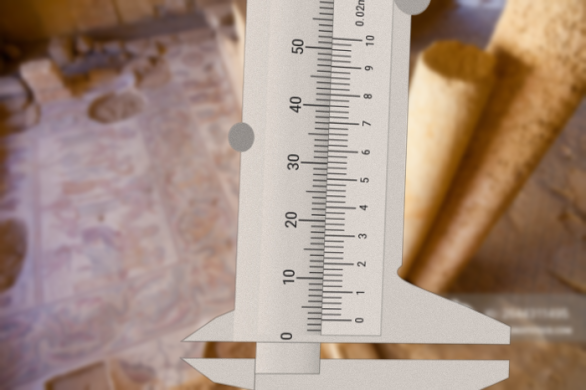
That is **2.8** mm
